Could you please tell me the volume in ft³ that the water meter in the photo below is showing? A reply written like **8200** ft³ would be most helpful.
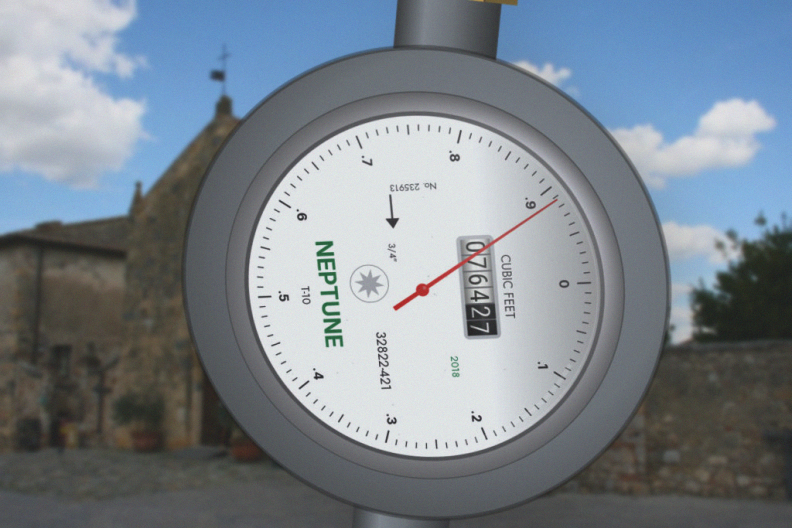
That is **76426.91** ft³
